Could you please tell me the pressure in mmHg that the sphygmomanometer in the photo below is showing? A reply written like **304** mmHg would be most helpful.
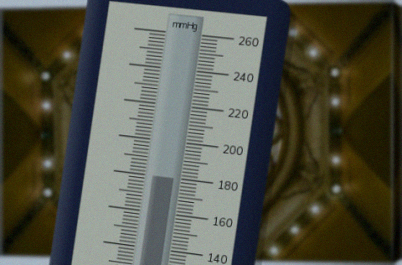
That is **180** mmHg
